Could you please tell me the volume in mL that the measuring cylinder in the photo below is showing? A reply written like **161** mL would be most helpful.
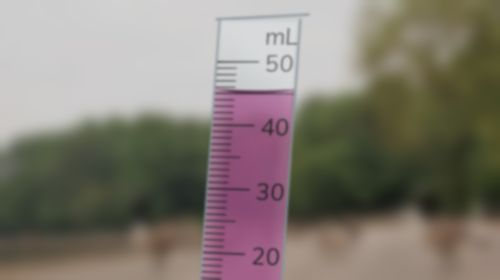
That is **45** mL
